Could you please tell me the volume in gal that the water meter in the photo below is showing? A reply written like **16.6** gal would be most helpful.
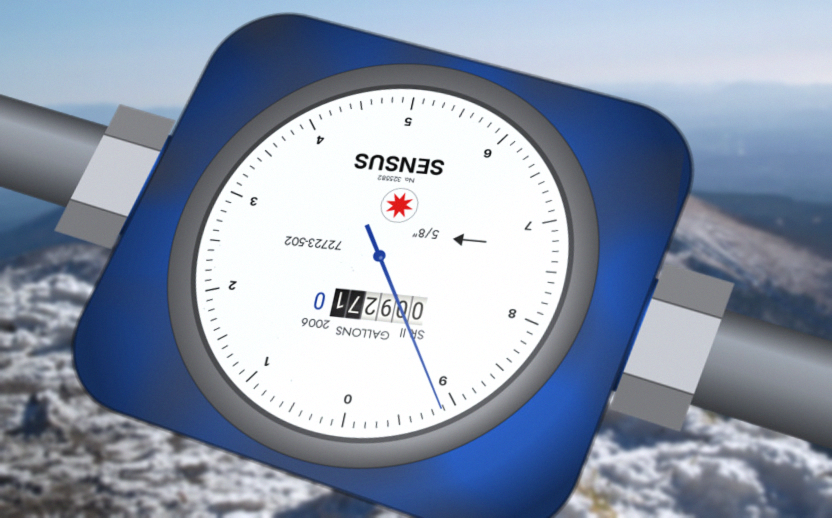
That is **92709.1** gal
